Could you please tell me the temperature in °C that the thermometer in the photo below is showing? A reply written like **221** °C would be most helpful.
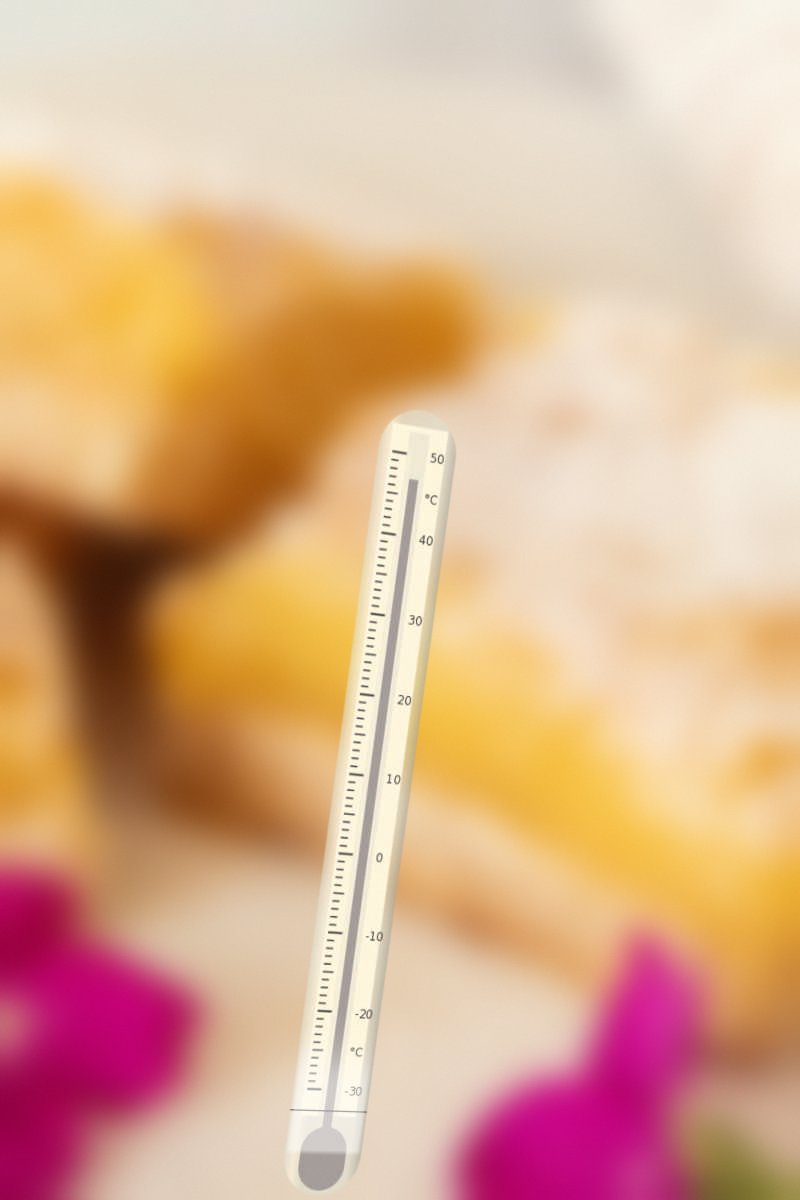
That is **47** °C
